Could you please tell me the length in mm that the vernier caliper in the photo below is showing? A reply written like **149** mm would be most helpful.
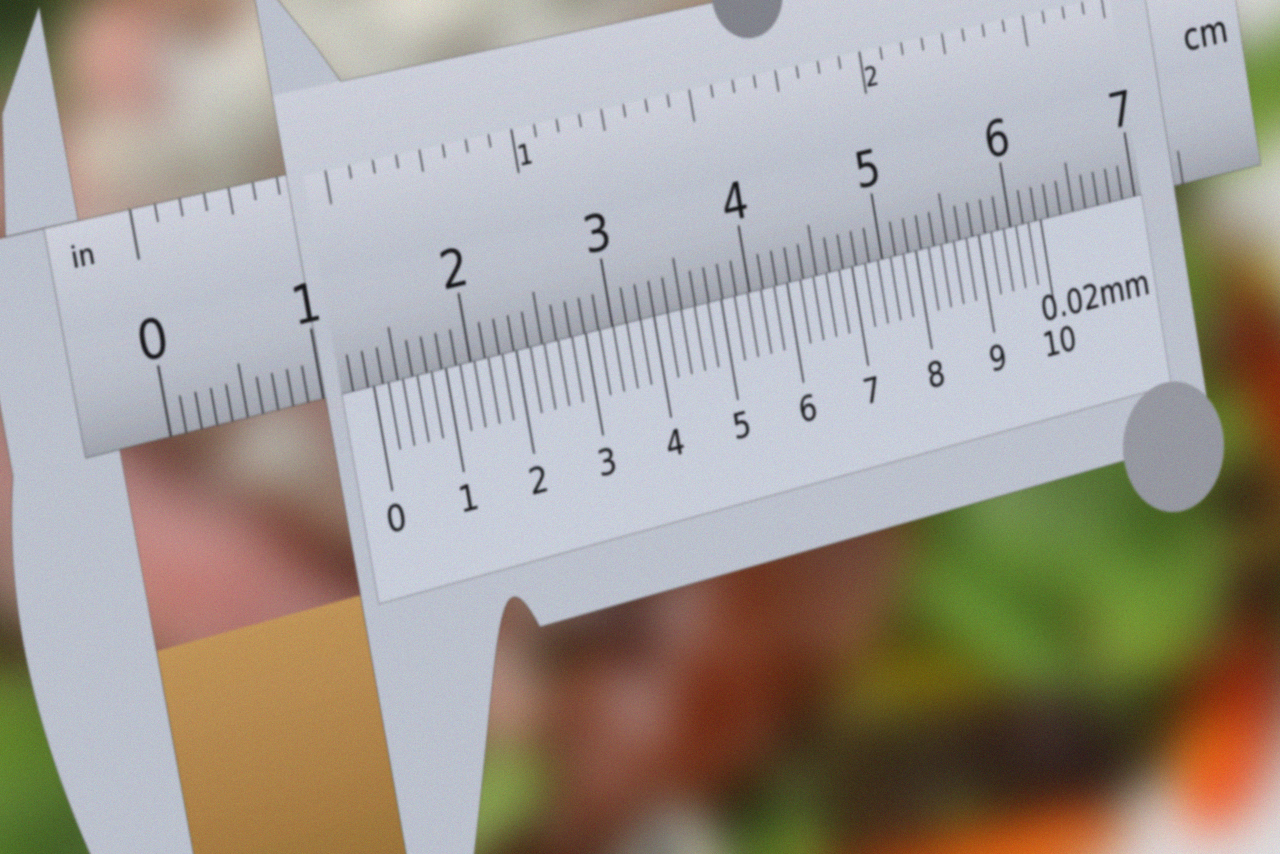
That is **13.4** mm
